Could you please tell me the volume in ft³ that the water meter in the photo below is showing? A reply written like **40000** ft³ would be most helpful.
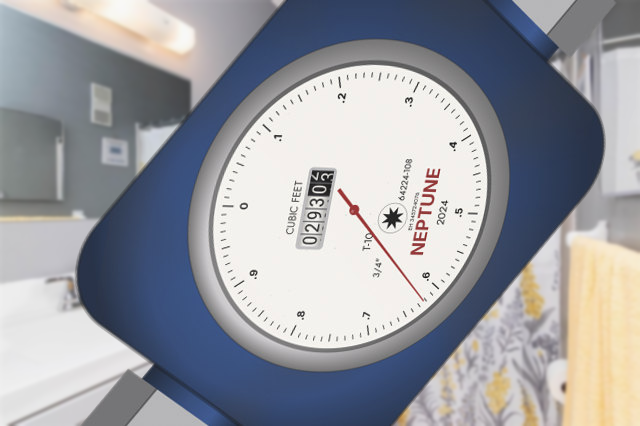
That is **29302.62** ft³
